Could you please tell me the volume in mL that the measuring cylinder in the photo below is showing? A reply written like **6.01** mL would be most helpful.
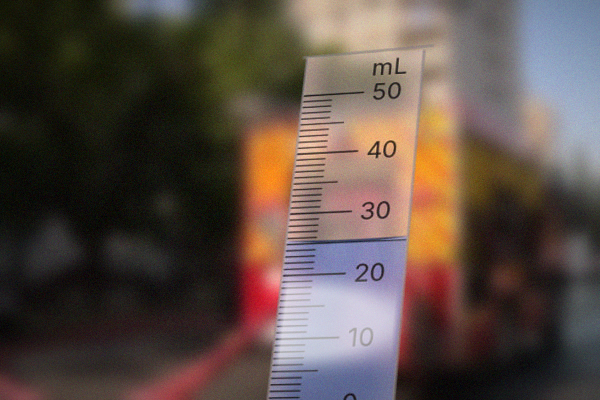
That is **25** mL
